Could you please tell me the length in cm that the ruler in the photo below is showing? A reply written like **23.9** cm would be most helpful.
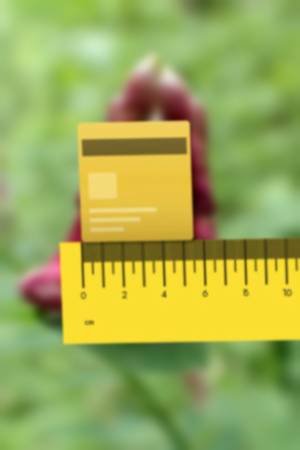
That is **5.5** cm
